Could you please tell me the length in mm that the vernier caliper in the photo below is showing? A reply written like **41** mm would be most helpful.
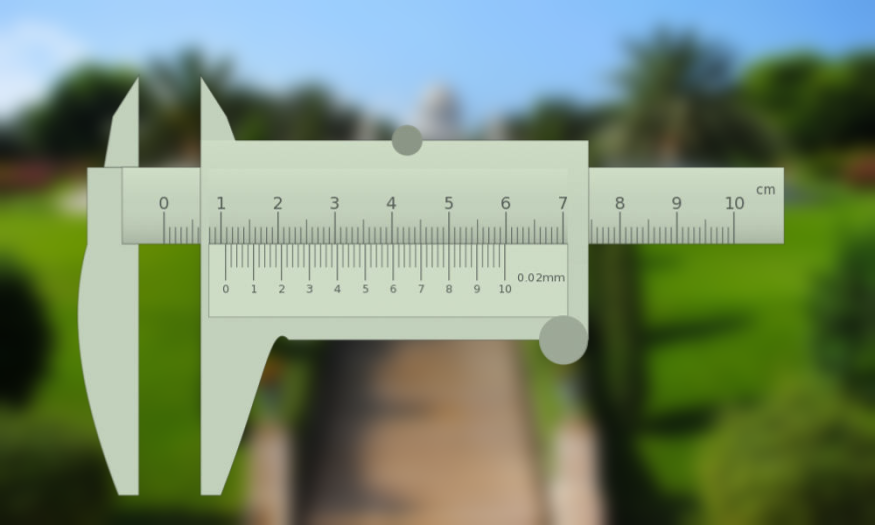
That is **10.8** mm
